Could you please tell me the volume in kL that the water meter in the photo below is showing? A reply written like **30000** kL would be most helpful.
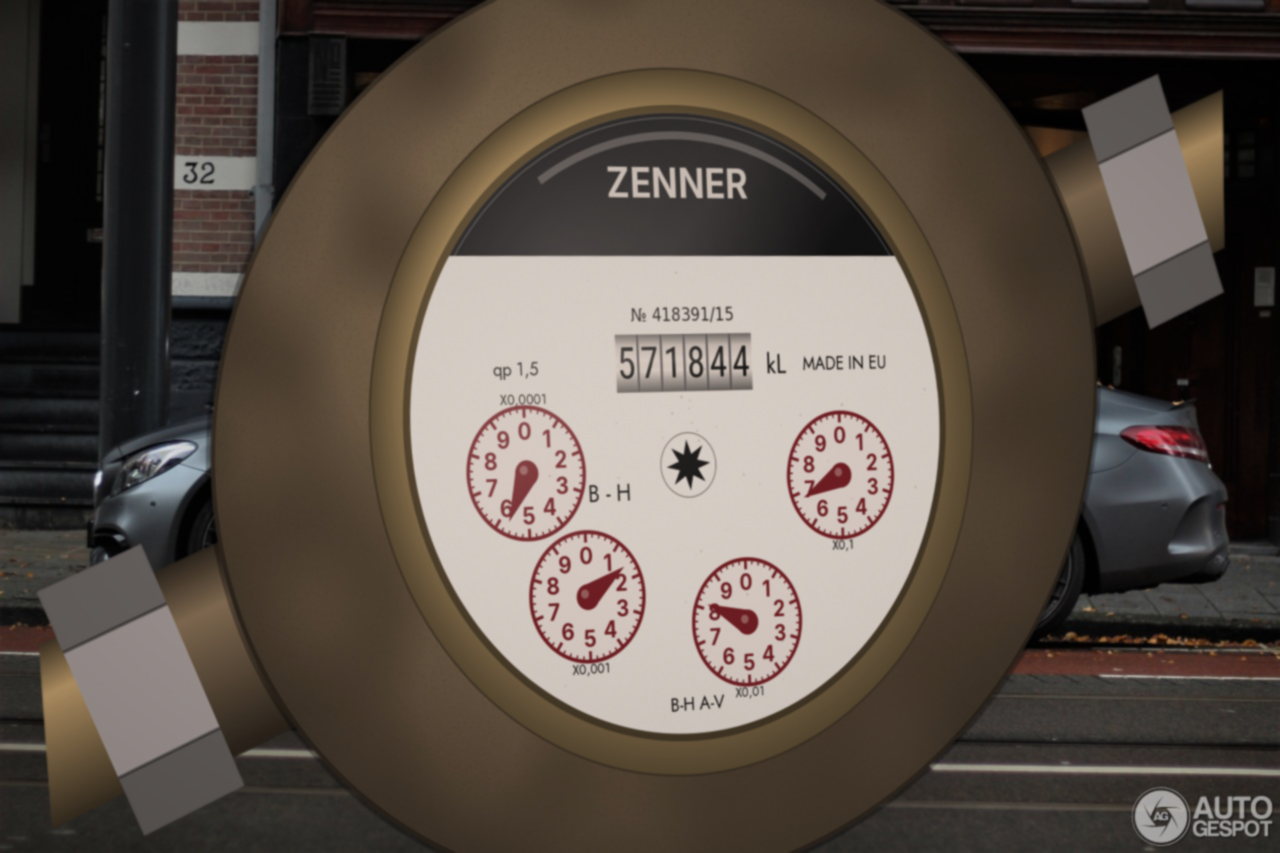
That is **571844.6815** kL
